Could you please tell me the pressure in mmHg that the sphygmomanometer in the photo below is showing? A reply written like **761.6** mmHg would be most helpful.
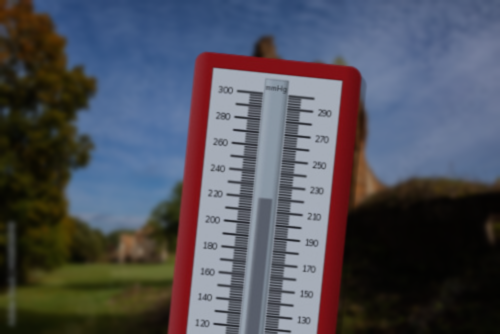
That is **220** mmHg
